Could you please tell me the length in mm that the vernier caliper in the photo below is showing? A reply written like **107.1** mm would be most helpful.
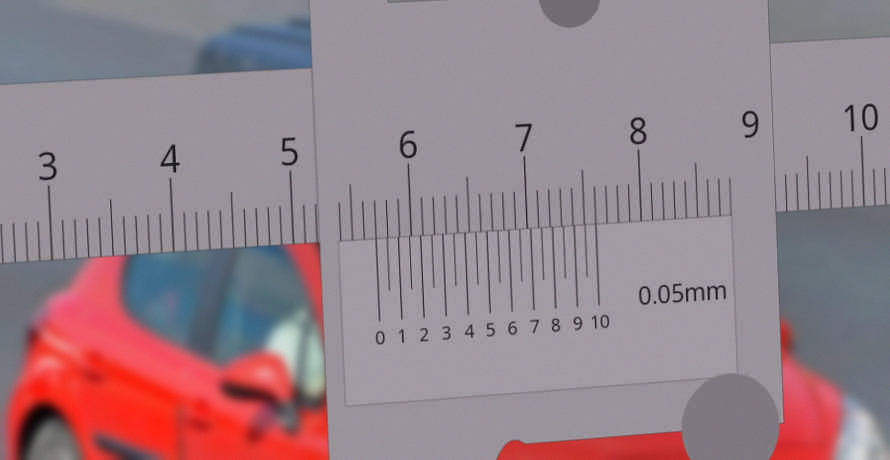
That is **57.0** mm
